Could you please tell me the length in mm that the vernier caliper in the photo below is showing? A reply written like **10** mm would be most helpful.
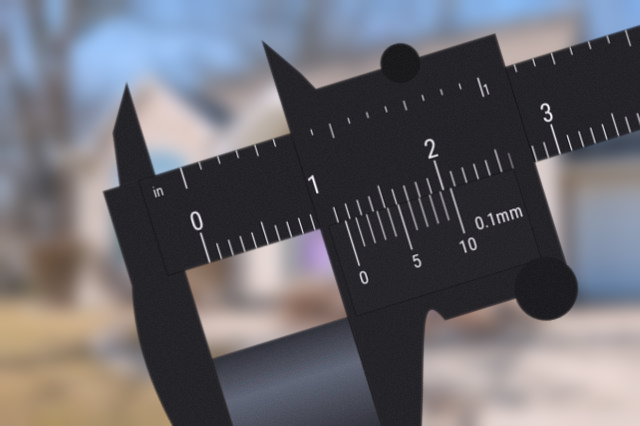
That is **11.6** mm
